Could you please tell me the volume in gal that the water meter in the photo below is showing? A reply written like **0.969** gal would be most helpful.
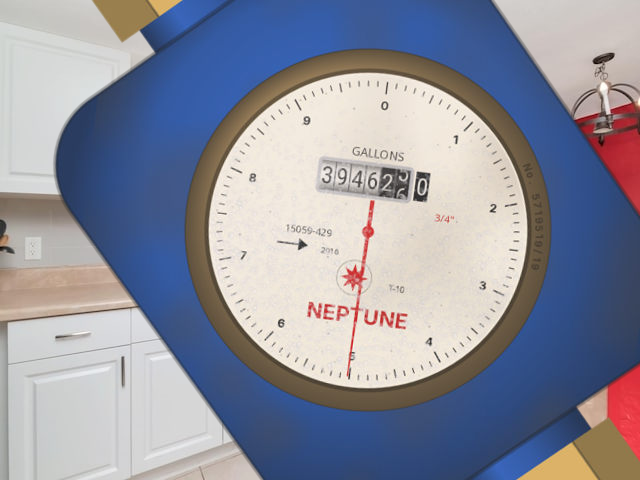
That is **3946255.0** gal
